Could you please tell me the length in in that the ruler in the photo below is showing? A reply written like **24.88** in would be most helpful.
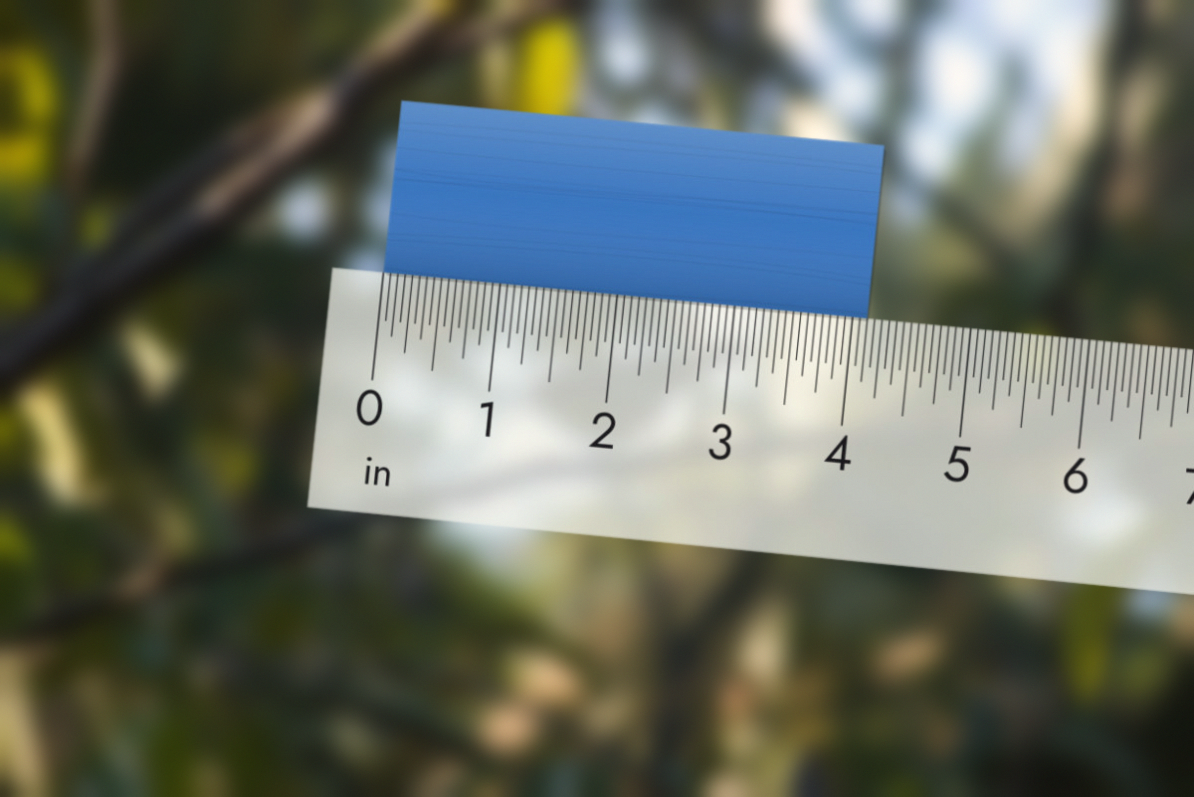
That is **4.125** in
